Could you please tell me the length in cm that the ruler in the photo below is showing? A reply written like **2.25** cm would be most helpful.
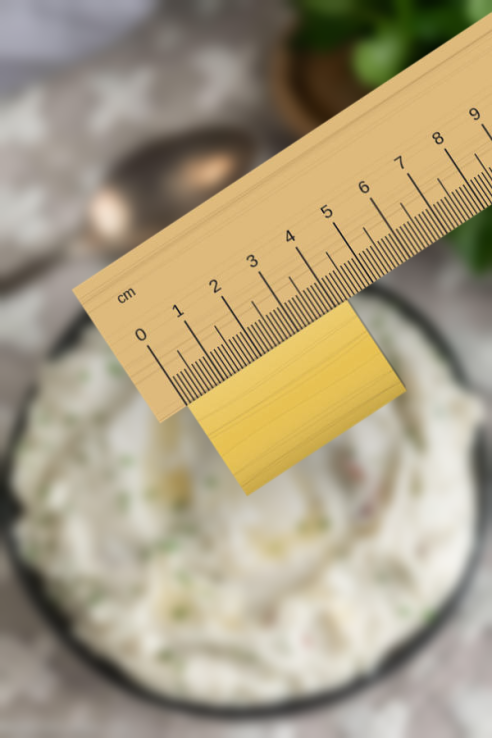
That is **4.3** cm
